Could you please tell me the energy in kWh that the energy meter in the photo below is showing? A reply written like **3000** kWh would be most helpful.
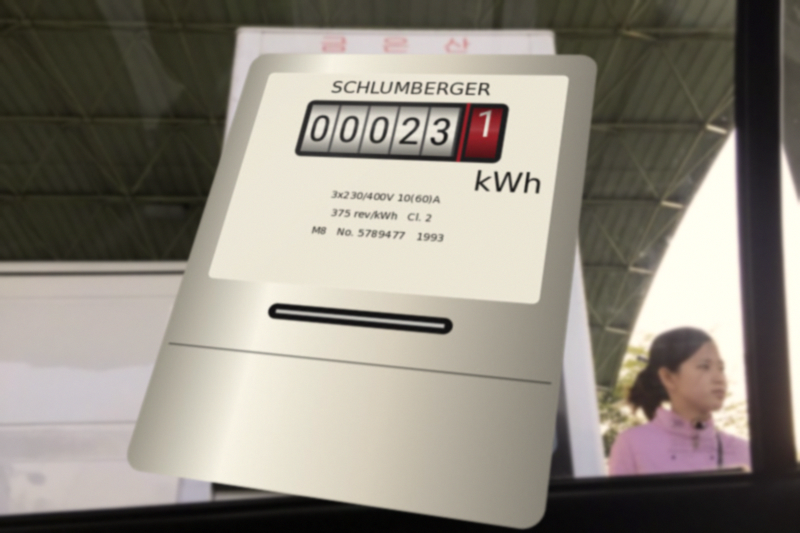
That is **23.1** kWh
